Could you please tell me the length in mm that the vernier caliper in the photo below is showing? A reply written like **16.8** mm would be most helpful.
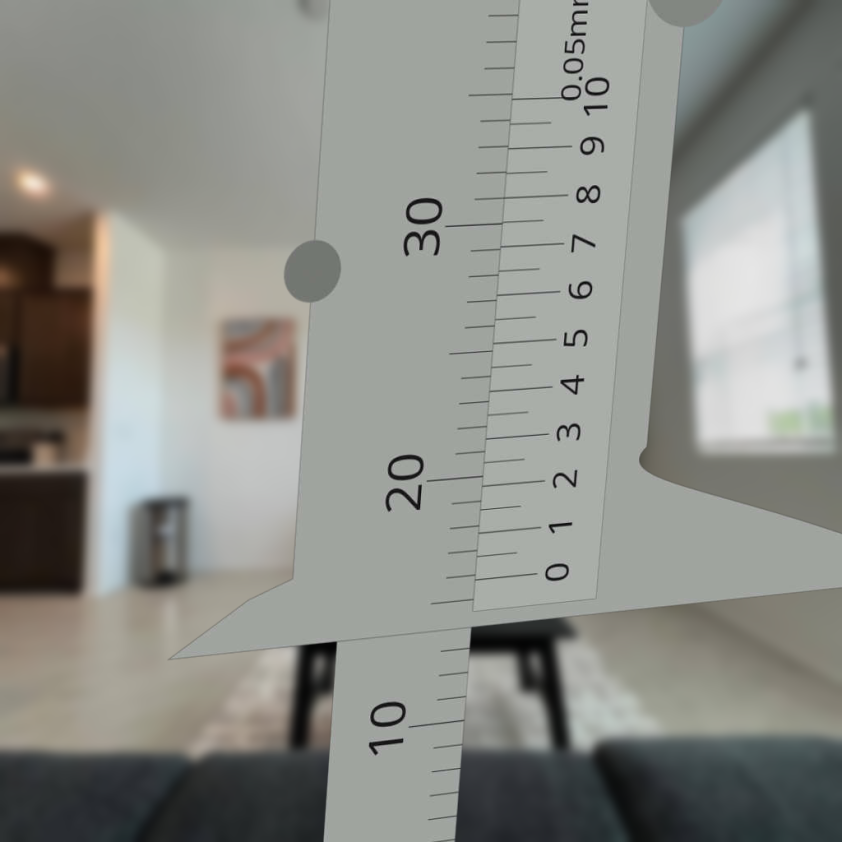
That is **15.80** mm
